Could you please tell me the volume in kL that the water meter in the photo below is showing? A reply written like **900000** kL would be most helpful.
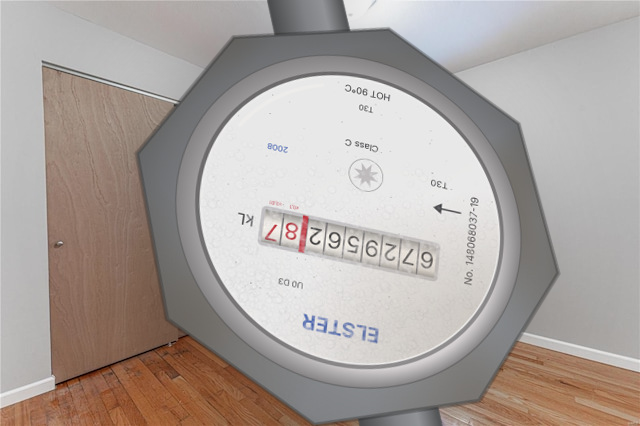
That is **6729562.87** kL
